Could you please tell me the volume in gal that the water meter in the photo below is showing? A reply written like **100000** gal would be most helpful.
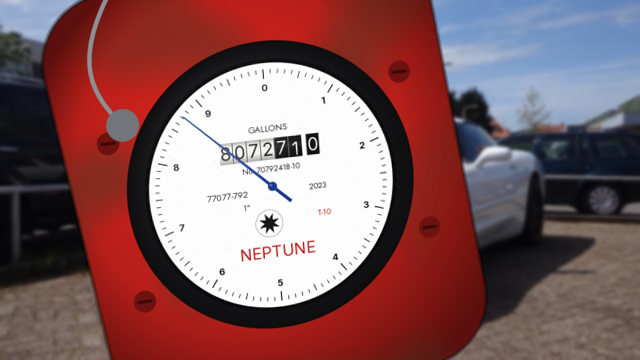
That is **8072708.7** gal
